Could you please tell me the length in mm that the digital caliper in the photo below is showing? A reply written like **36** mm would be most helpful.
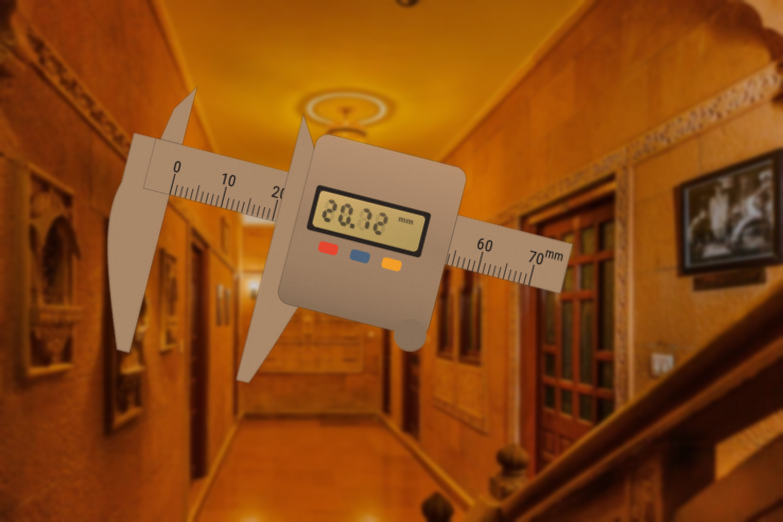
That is **20.72** mm
